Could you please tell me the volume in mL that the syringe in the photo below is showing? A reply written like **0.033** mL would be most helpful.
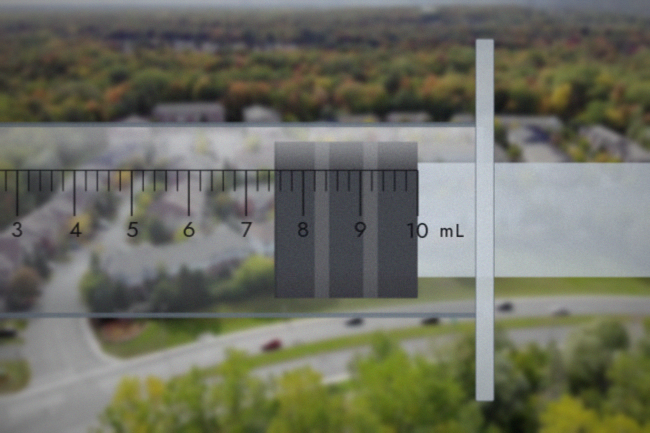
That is **7.5** mL
